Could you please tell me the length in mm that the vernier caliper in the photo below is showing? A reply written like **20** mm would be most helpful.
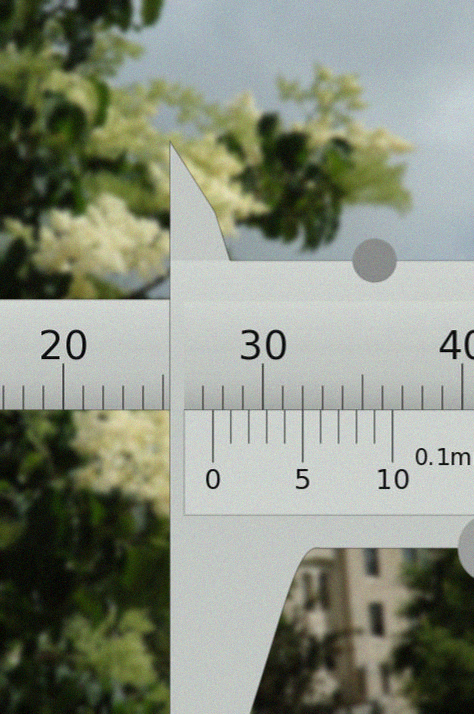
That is **27.5** mm
